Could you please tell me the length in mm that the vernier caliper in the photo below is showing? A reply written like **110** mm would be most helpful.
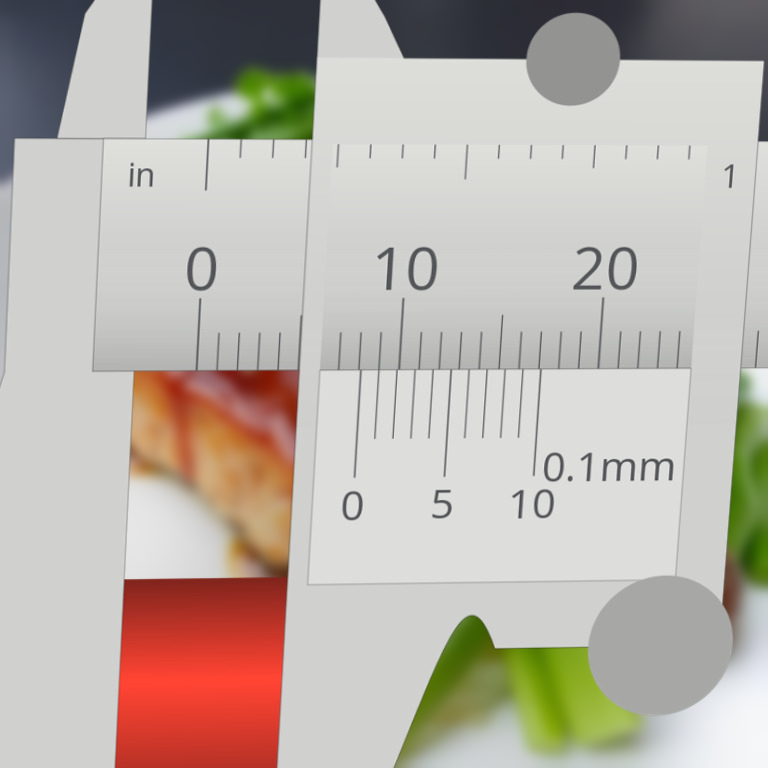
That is **8.1** mm
